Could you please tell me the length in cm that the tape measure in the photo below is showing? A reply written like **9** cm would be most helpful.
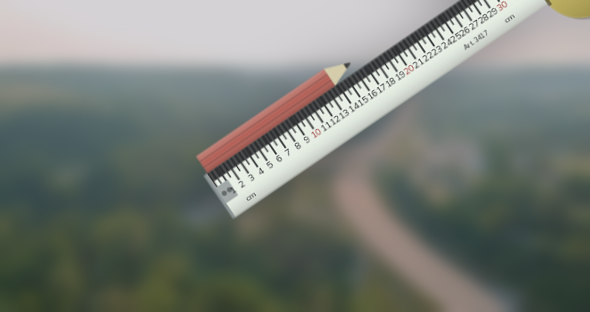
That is **16** cm
